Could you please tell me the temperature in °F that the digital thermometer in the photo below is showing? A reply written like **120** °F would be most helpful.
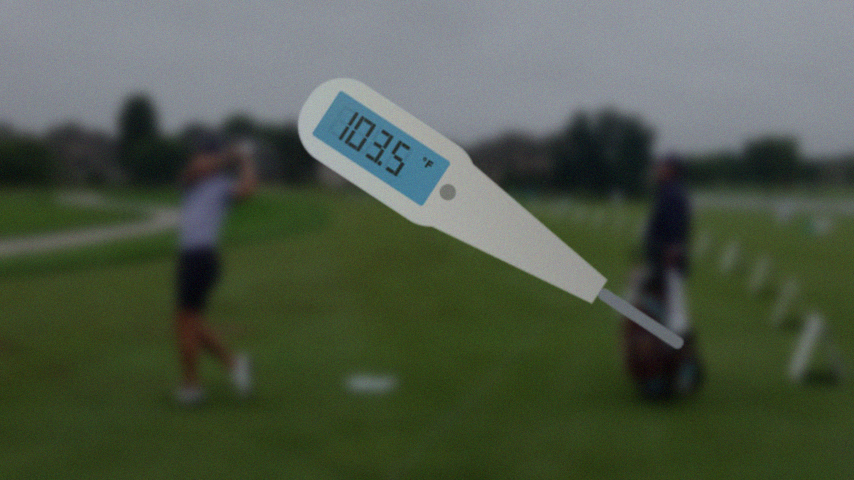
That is **103.5** °F
